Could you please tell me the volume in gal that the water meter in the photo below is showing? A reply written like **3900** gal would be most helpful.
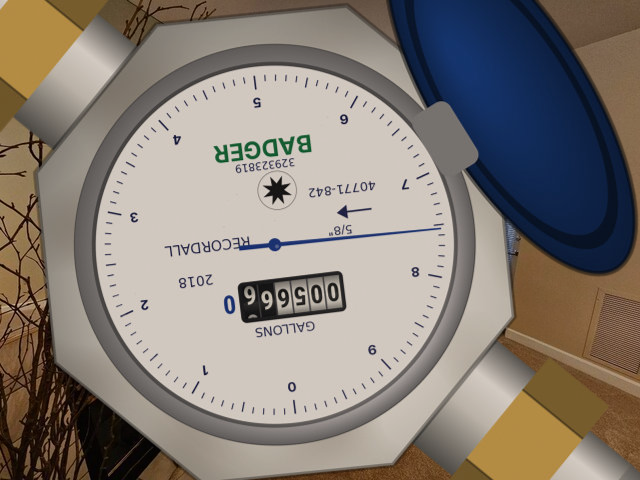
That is **56657.5** gal
